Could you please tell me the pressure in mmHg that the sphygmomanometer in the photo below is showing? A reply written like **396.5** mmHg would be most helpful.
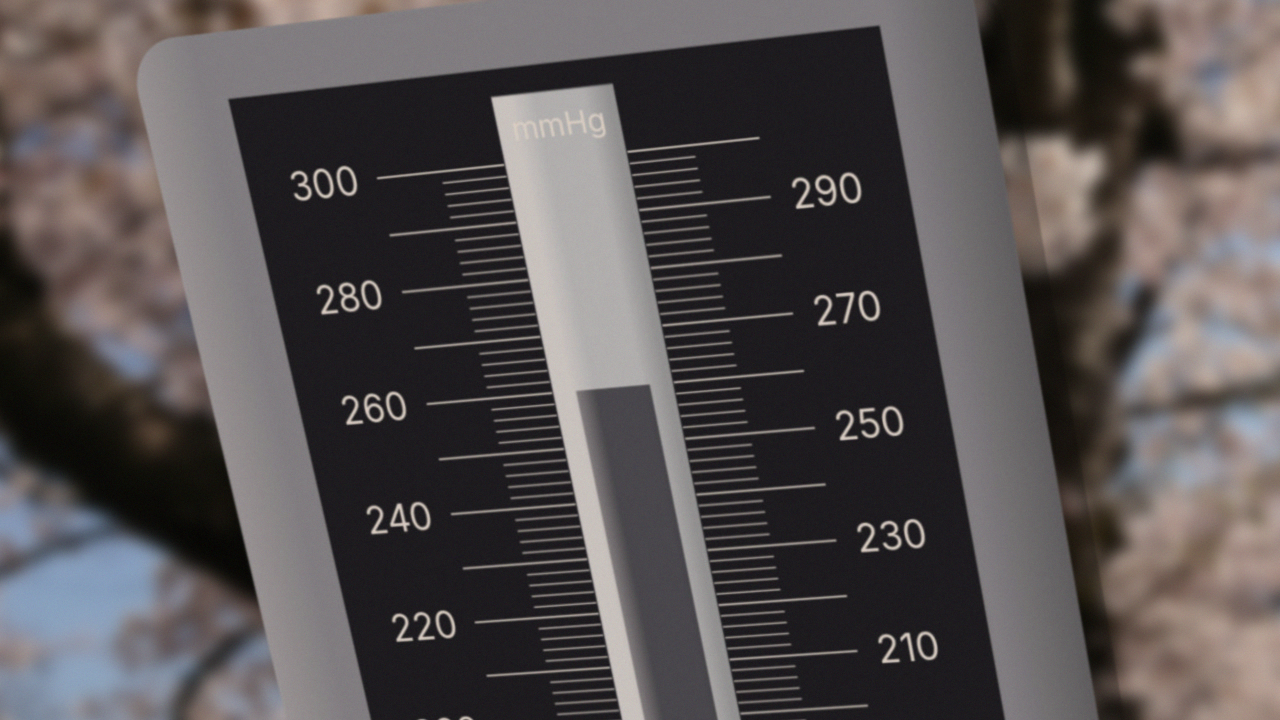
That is **260** mmHg
